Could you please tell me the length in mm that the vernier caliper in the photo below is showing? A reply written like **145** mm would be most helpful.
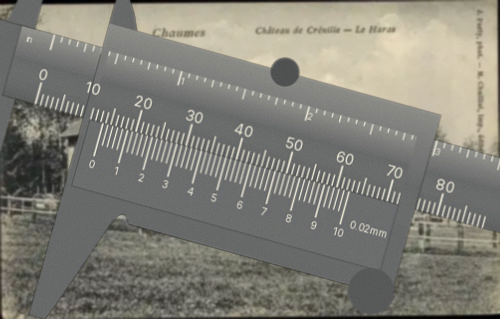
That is **13.5** mm
